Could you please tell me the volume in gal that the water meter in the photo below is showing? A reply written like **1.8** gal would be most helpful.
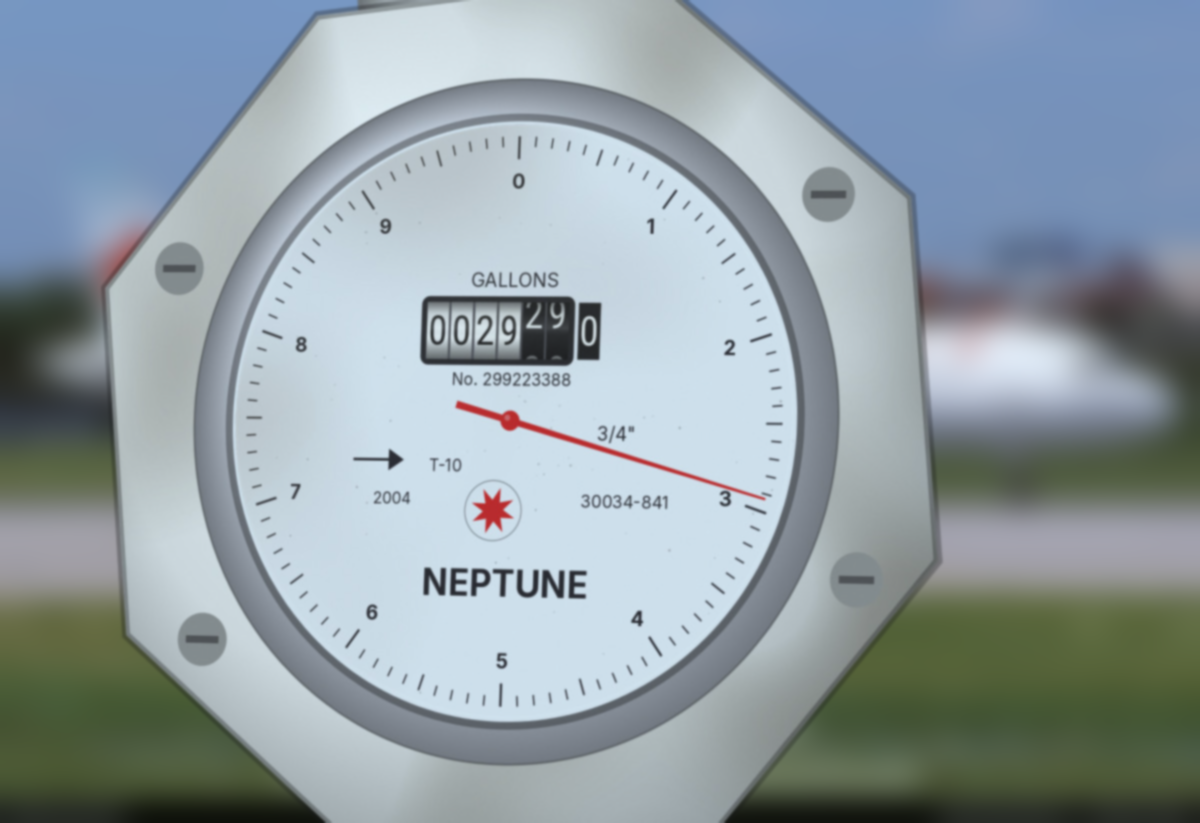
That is **29292.9** gal
